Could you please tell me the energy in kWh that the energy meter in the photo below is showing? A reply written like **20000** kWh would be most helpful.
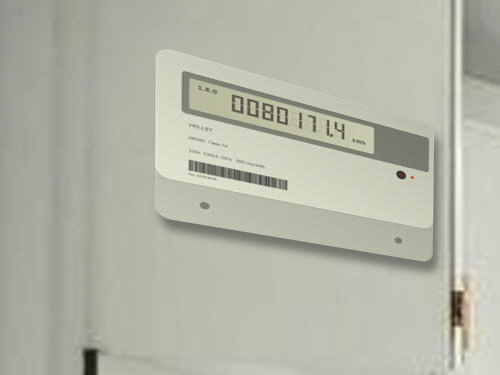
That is **80171.4** kWh
